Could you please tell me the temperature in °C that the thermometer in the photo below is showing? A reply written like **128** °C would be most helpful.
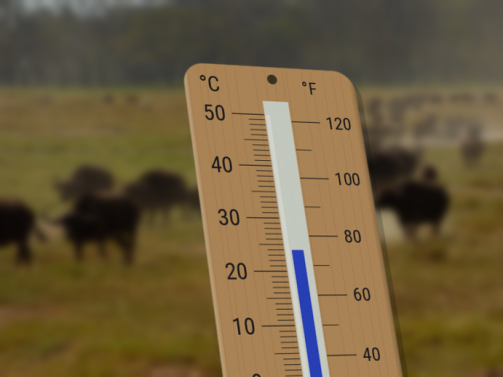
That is **24** °C
